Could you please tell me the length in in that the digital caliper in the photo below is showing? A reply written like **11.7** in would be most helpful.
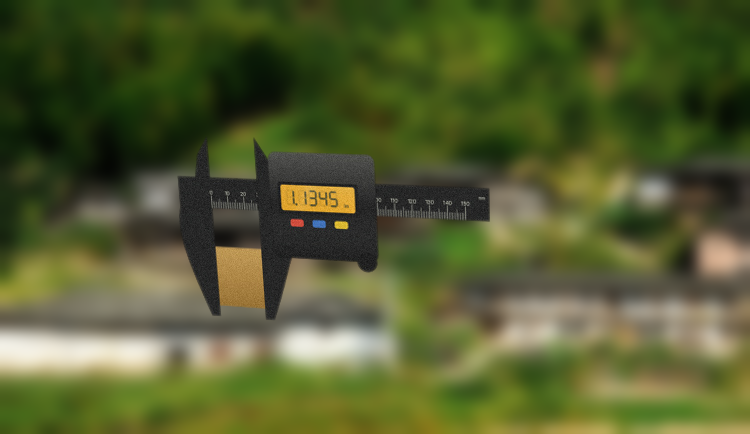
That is **1.1345** in
